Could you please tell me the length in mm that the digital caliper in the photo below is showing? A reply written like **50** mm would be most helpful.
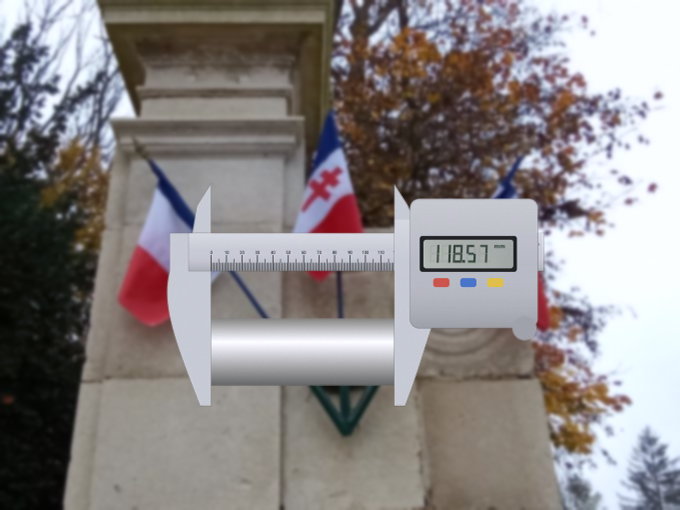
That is **118.57** mm
